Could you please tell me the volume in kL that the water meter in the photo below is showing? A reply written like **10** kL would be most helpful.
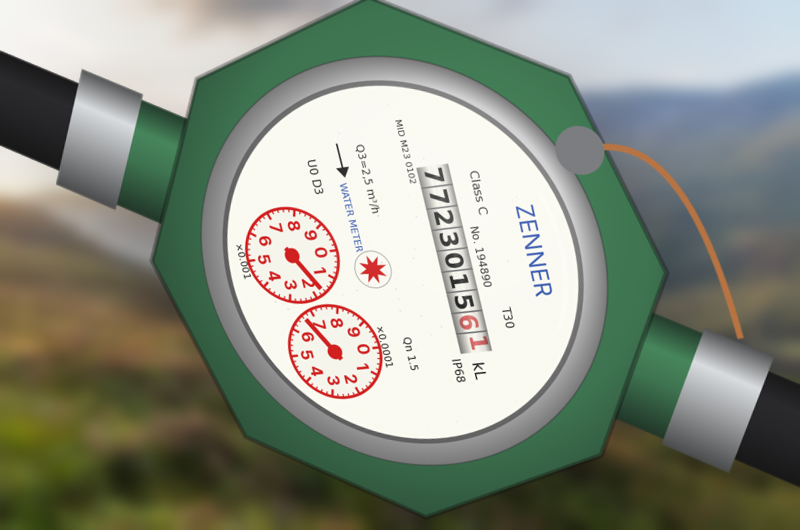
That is **7723015.6116** kL
